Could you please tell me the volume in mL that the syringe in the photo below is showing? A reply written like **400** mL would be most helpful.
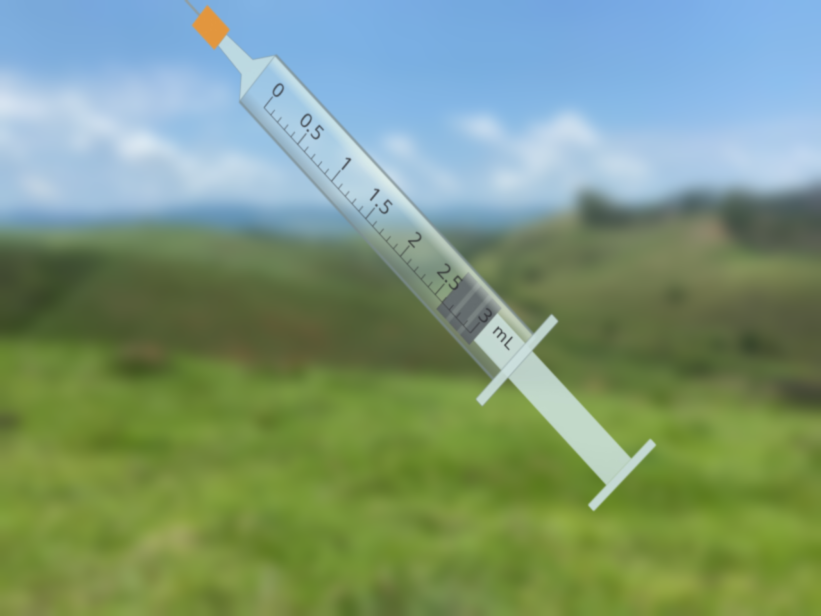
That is **2.6** mL
